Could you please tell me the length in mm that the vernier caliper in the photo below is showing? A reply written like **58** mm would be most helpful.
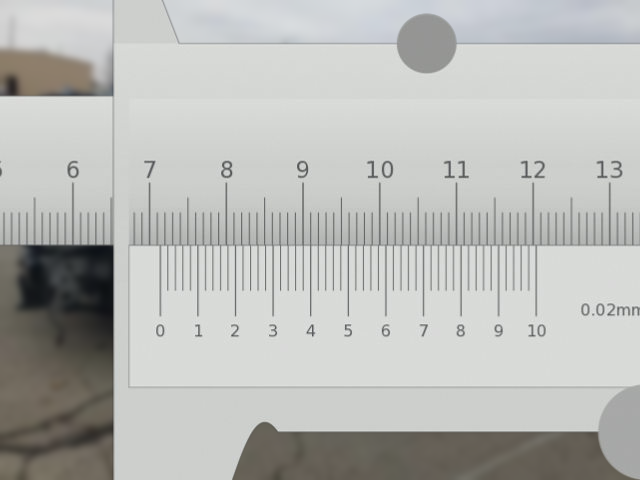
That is **71.4** mm
